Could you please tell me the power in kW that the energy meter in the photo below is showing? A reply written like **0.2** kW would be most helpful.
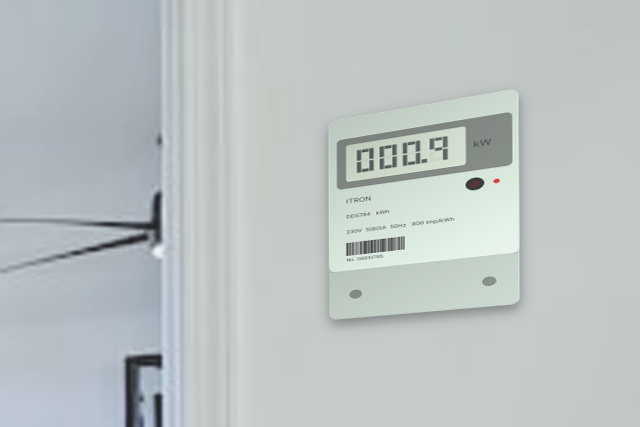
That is **0.9** kW
